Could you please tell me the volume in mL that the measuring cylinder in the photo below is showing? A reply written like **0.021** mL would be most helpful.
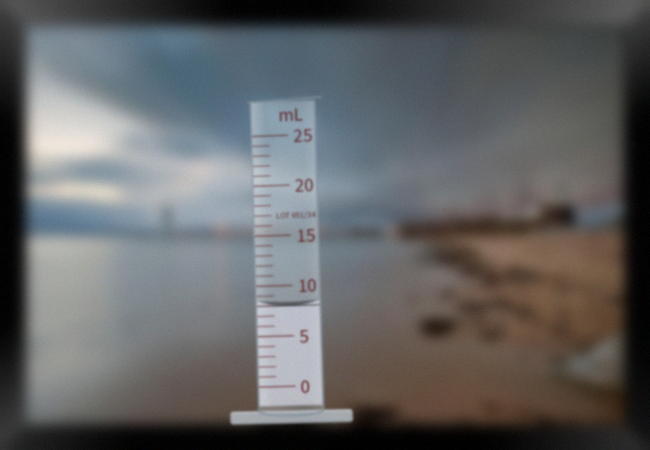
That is **8** mL
